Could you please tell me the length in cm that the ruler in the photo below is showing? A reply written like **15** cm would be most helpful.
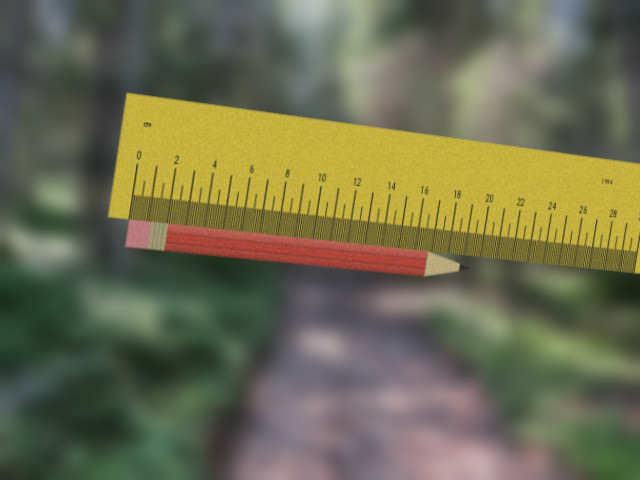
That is **19.5** cm
